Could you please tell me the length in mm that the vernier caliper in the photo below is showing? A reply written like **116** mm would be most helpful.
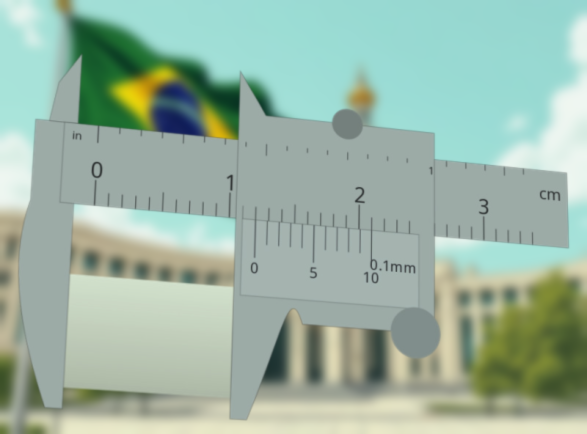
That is **12.0** mm
